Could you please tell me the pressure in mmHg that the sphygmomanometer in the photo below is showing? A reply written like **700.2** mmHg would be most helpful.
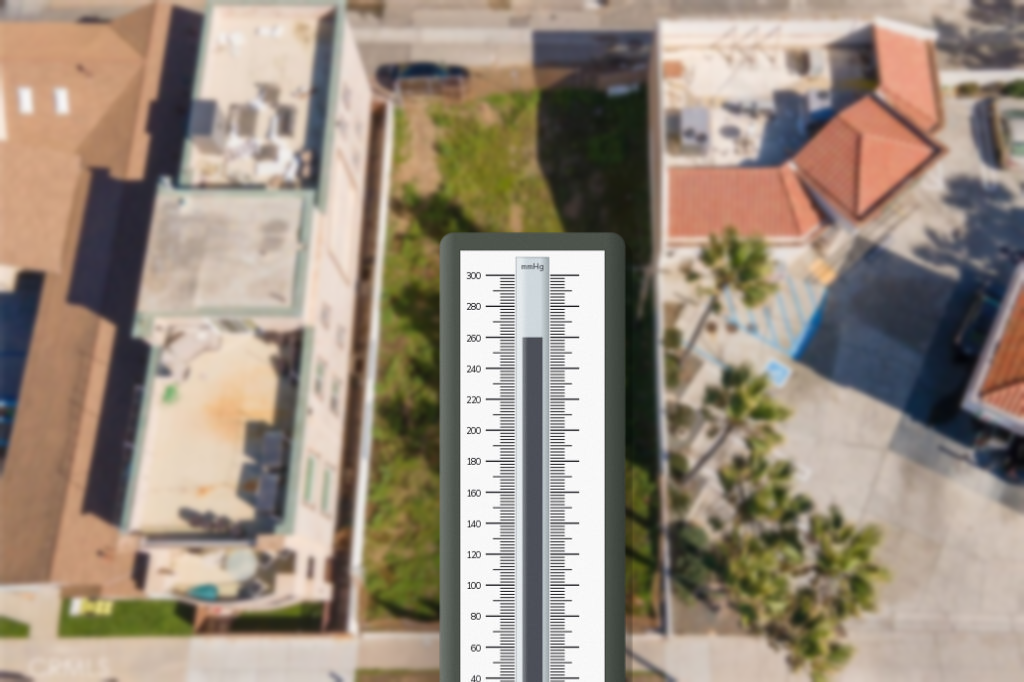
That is **260** mmHg
